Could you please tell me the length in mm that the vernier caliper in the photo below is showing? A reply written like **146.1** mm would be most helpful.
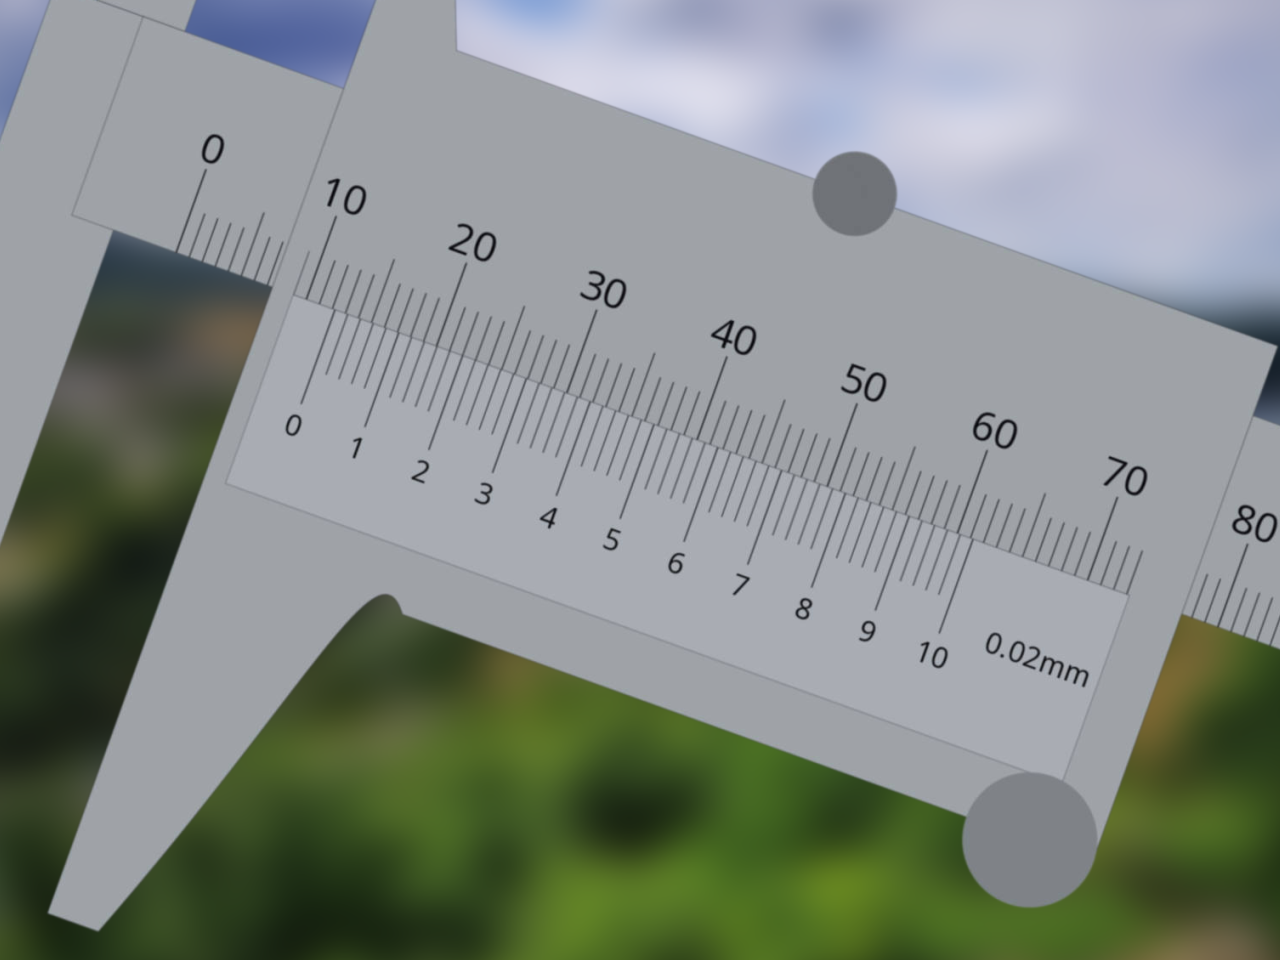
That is **12.2** mm
